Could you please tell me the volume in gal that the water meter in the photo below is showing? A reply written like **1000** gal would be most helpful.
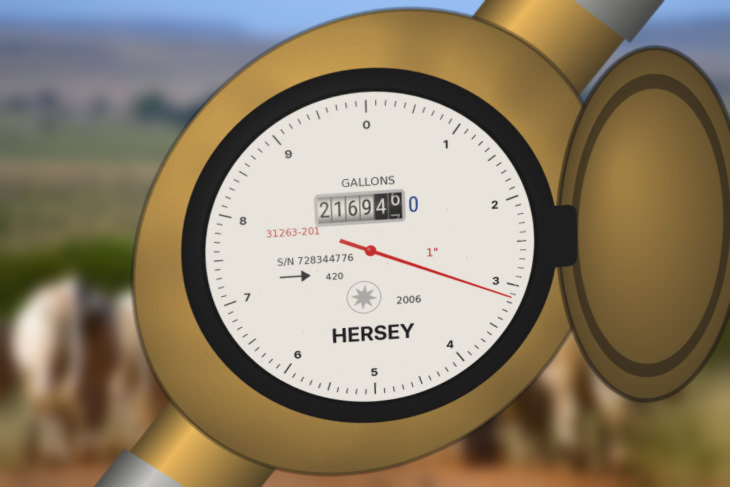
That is **2169463.1** gal
